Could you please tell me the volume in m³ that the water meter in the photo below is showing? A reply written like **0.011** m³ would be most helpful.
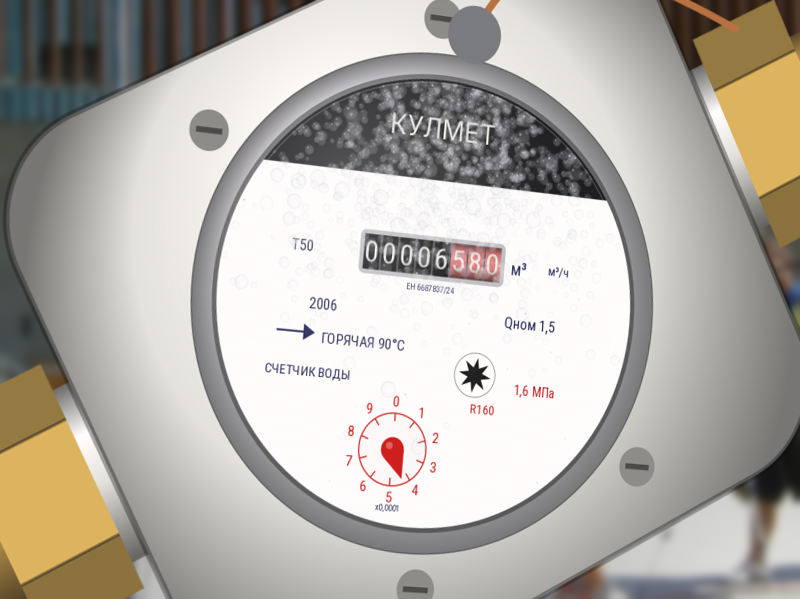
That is **6.5804** m³
